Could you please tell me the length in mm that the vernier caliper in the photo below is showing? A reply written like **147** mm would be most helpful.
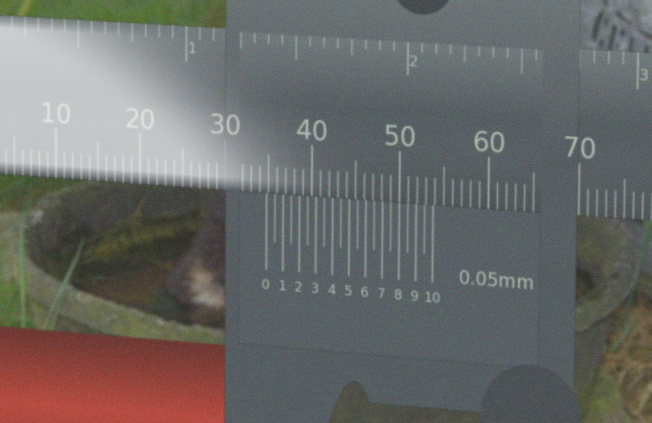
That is **34.8** mm
